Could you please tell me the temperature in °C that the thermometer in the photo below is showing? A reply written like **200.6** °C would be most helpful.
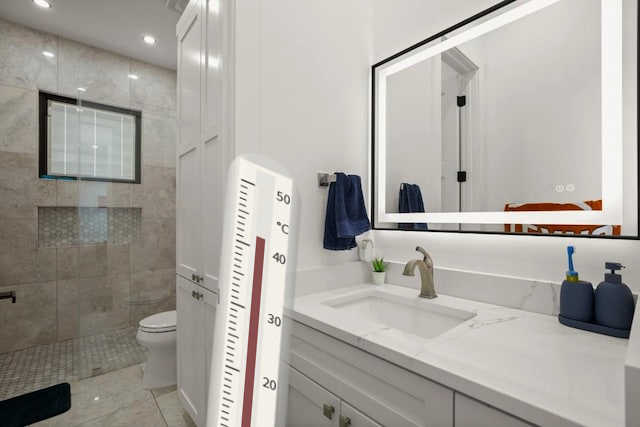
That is **42** °C
